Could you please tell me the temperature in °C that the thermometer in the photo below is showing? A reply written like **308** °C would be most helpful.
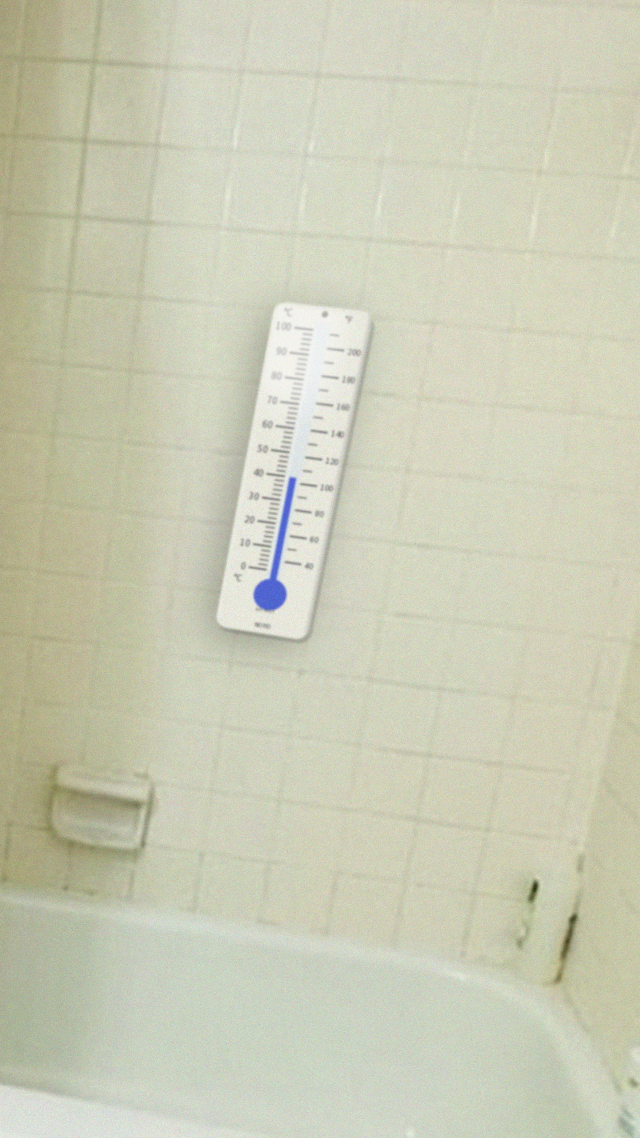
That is **40** °C
